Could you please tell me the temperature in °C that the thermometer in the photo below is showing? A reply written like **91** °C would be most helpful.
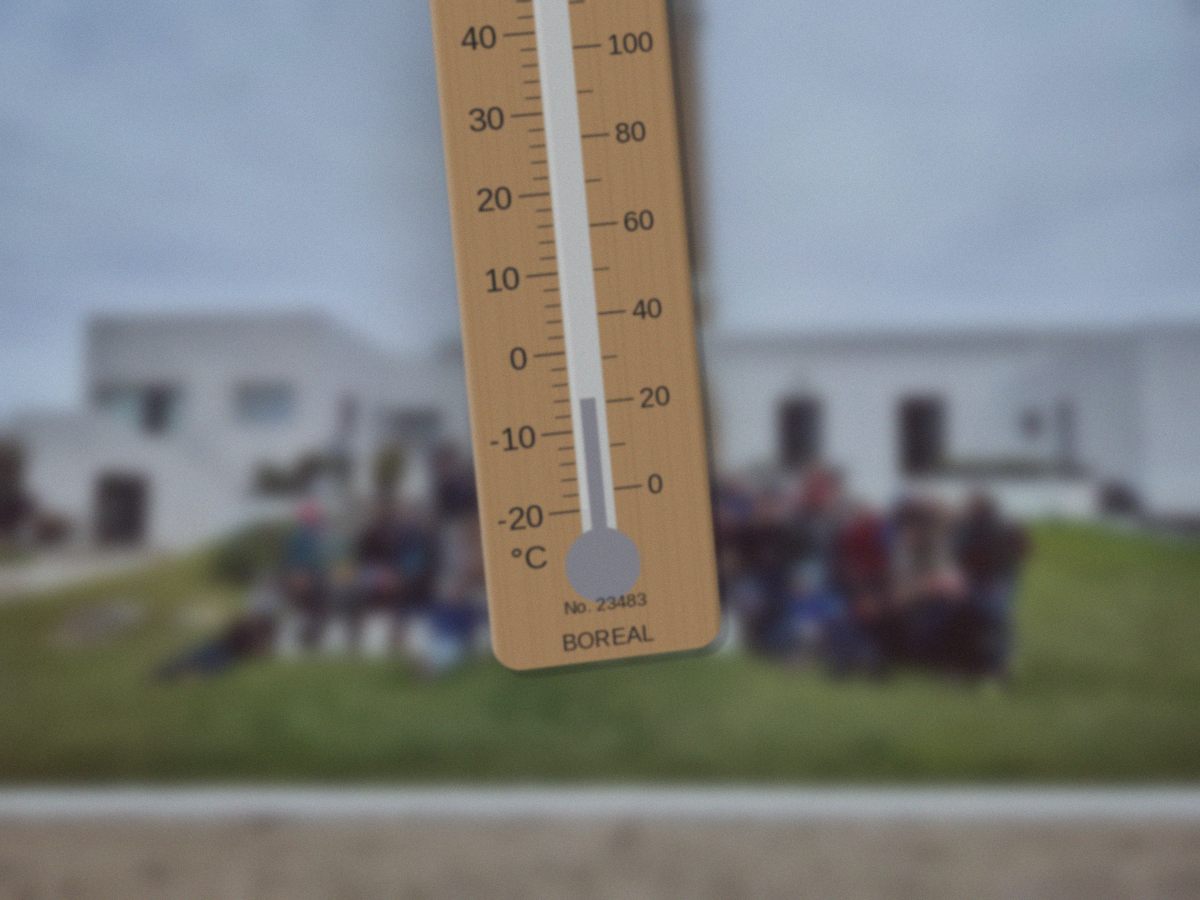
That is **-6** °C
